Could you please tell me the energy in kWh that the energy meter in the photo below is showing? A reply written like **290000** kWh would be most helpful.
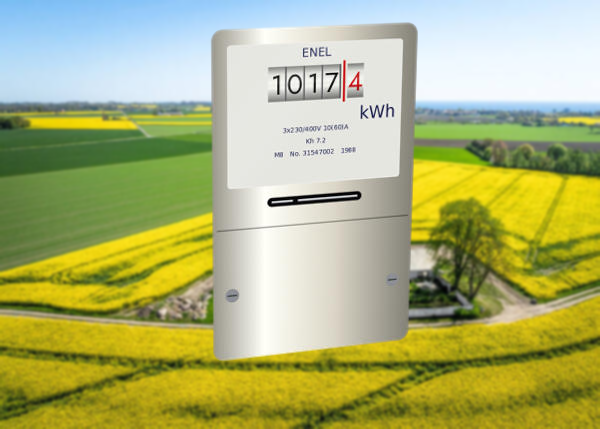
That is **1017.4** kWh
